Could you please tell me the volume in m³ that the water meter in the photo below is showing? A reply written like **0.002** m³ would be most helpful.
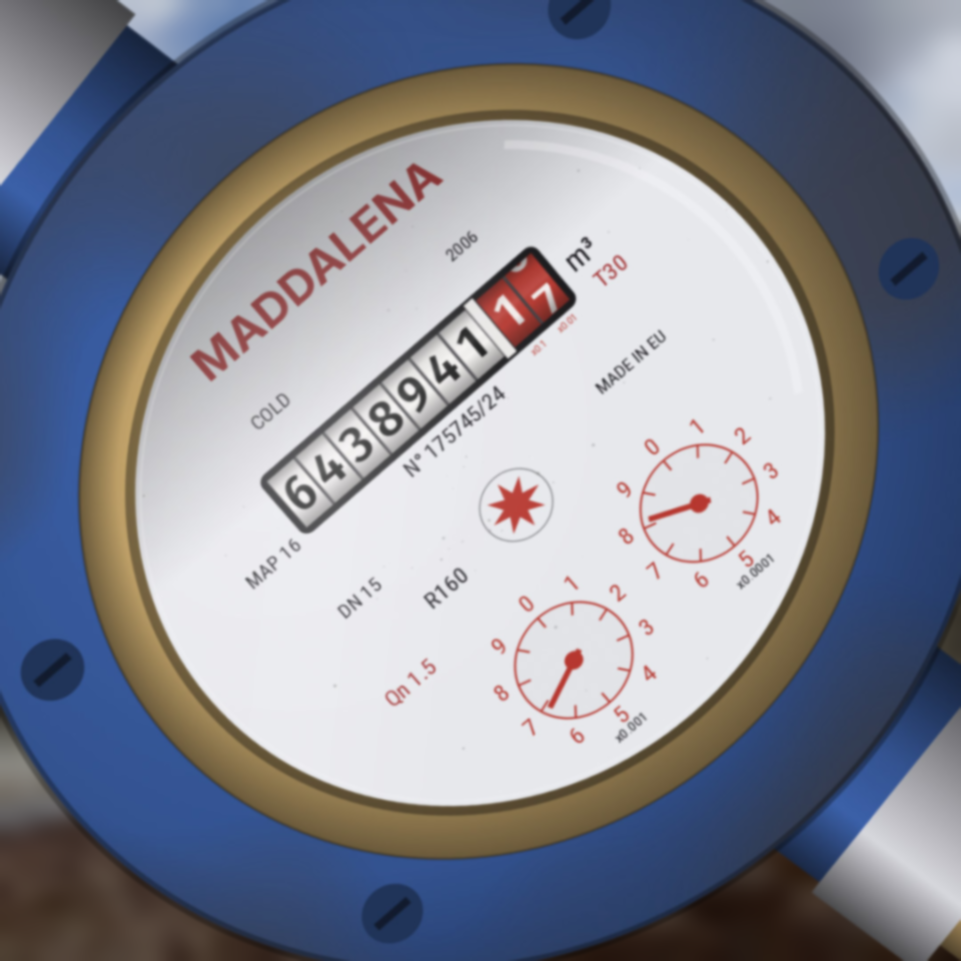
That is **6438941.1668** m³
